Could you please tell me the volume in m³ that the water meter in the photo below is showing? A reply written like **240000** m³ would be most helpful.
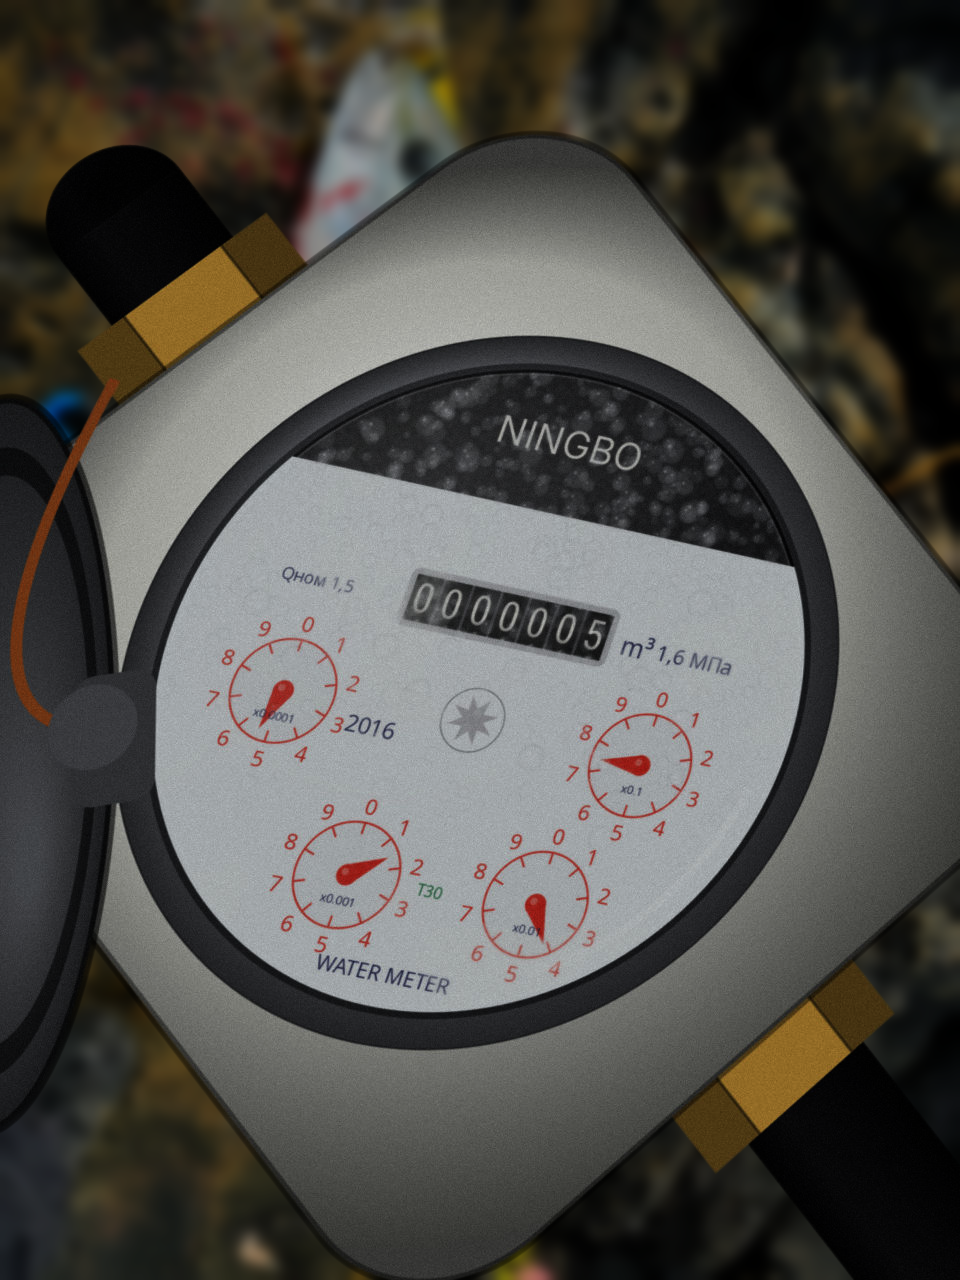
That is **5.7415** m³
